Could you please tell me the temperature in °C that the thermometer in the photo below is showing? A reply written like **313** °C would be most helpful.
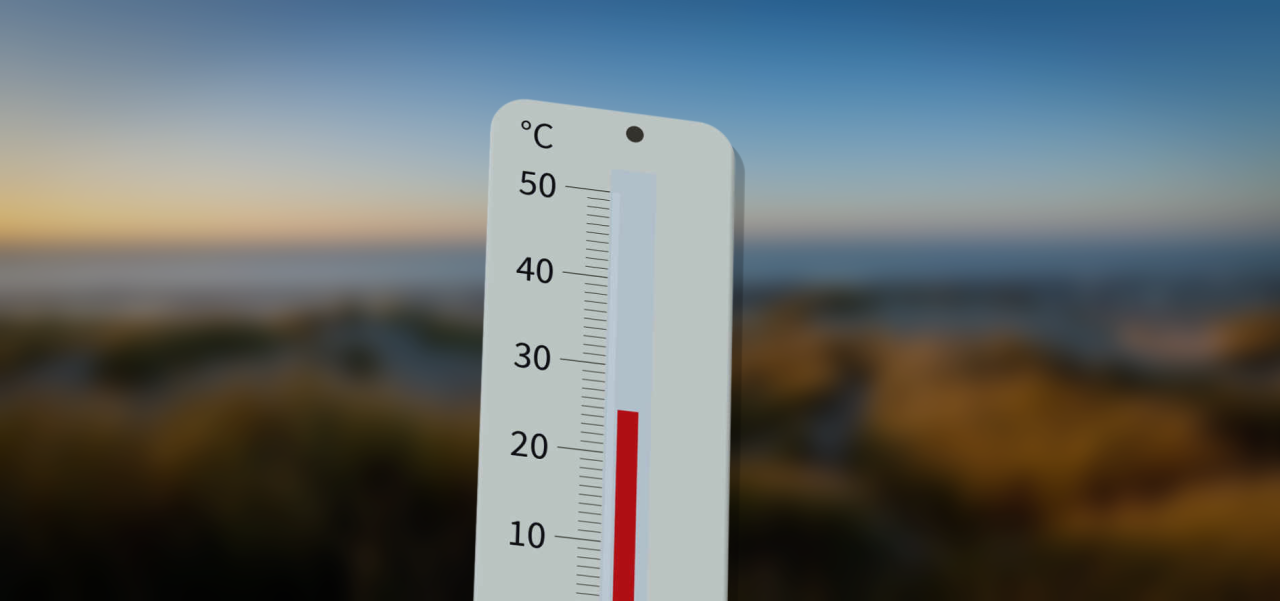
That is **25** °C
